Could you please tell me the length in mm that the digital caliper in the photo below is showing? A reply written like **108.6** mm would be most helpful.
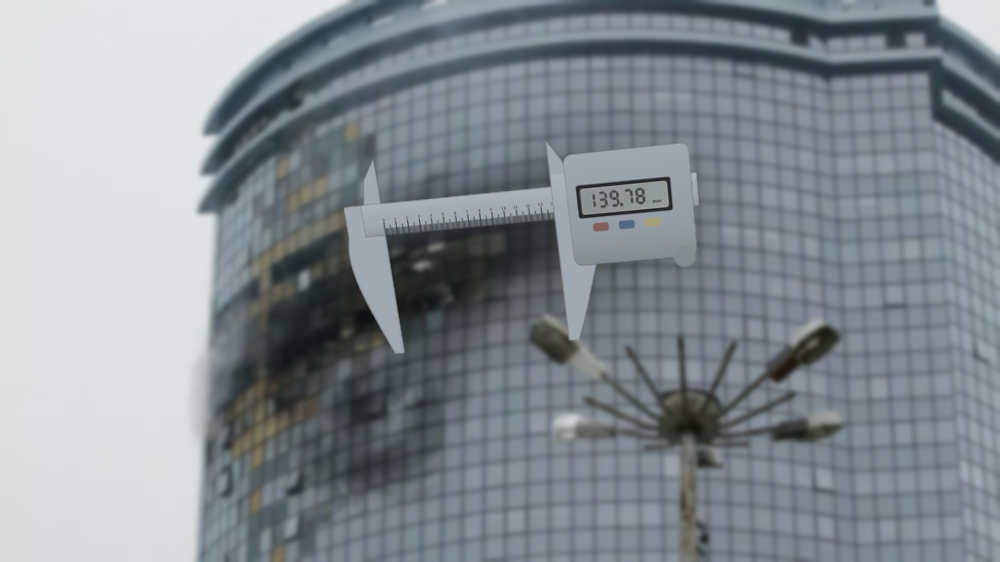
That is **139.78** mm
